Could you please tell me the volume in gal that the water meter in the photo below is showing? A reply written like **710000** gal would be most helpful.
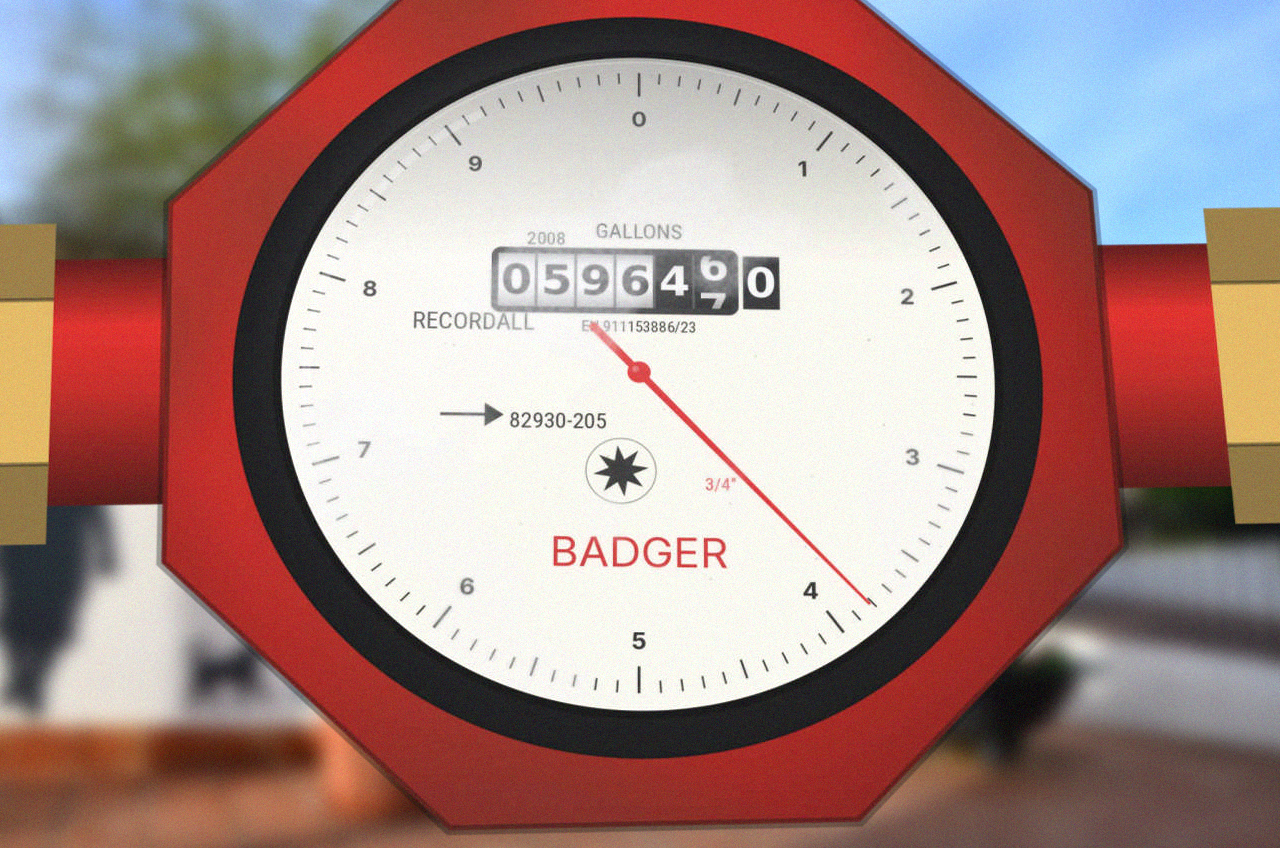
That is **596463.8** gal
